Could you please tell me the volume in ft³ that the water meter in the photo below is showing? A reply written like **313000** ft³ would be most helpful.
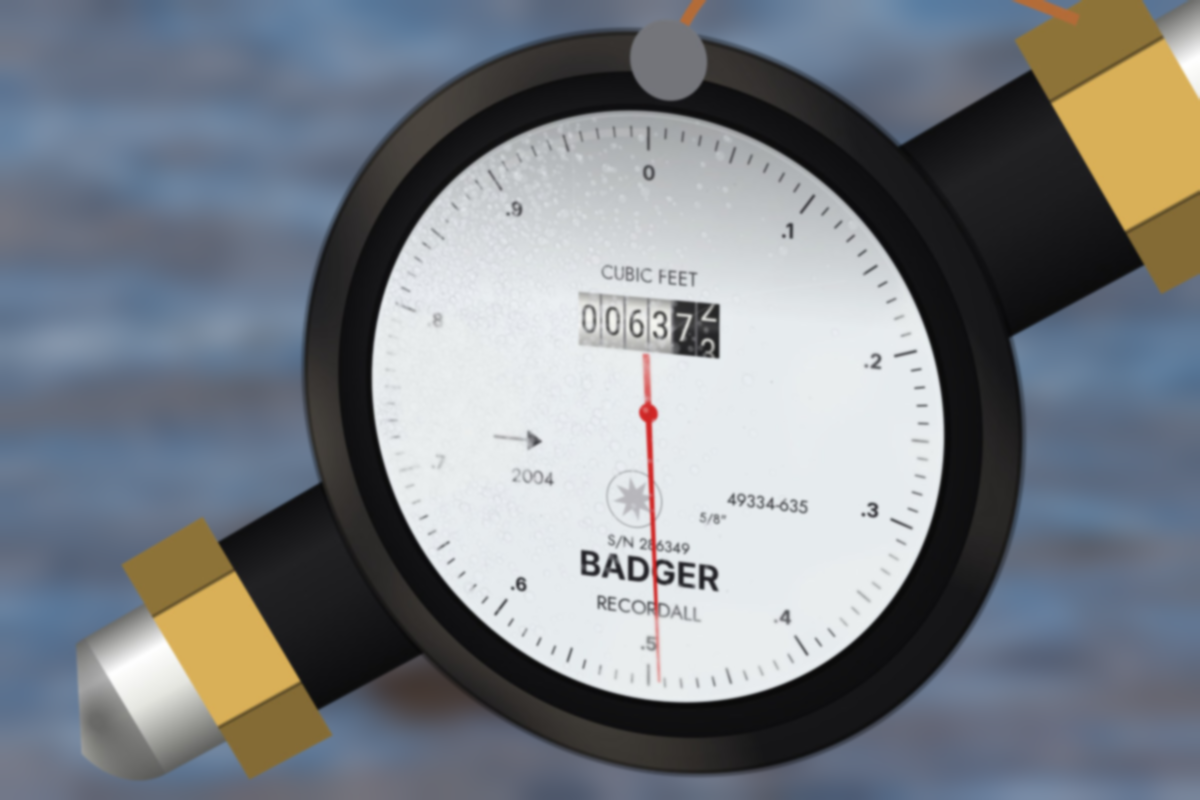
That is **6372.49** ft³
